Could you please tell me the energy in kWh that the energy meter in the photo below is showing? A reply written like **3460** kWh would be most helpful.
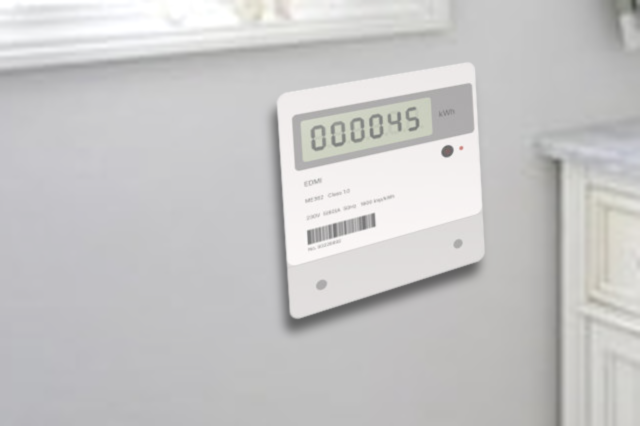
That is **45** kWh
